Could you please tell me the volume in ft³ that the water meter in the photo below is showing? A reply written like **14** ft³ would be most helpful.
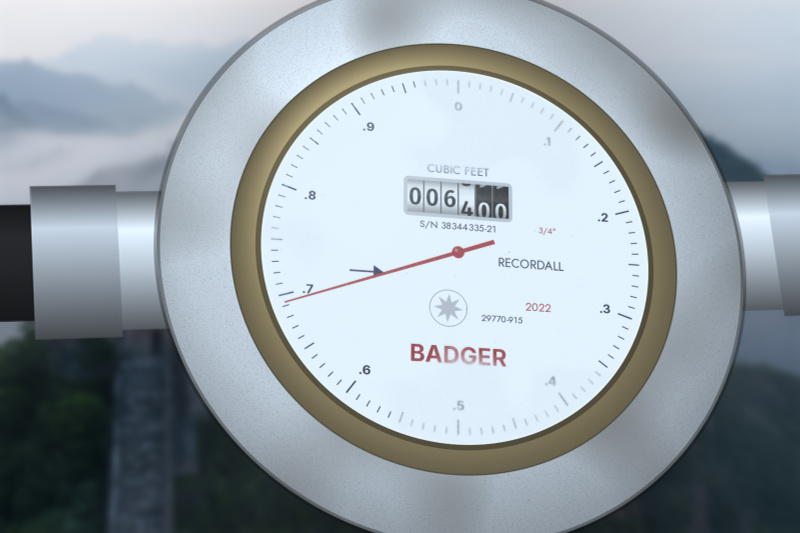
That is **6399.69** ft³
